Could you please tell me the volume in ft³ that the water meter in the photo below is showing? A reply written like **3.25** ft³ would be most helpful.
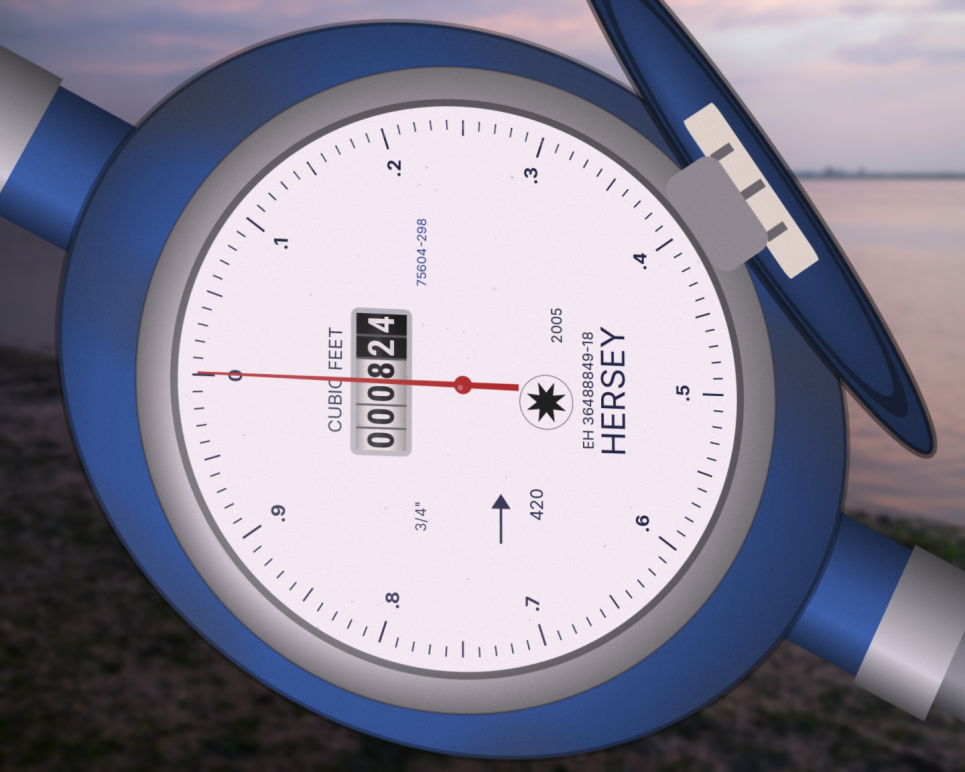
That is **824.00** ft³
